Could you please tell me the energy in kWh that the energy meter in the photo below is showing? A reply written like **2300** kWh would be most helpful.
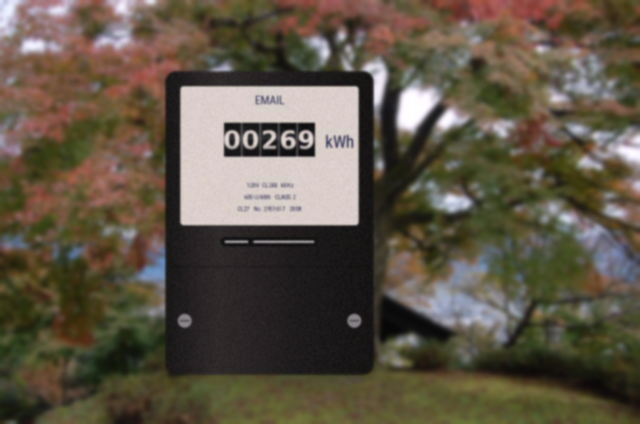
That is **269** kWh
